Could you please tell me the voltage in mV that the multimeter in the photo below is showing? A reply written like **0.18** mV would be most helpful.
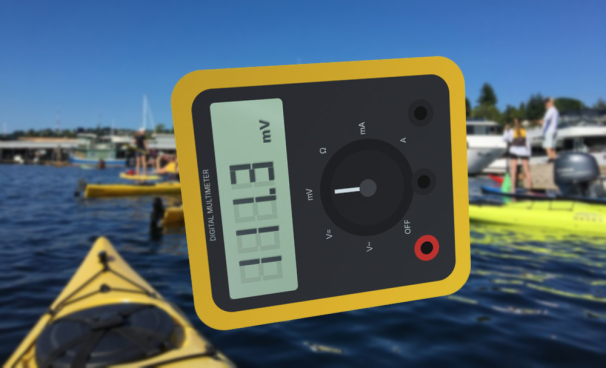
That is **111.3** mV
